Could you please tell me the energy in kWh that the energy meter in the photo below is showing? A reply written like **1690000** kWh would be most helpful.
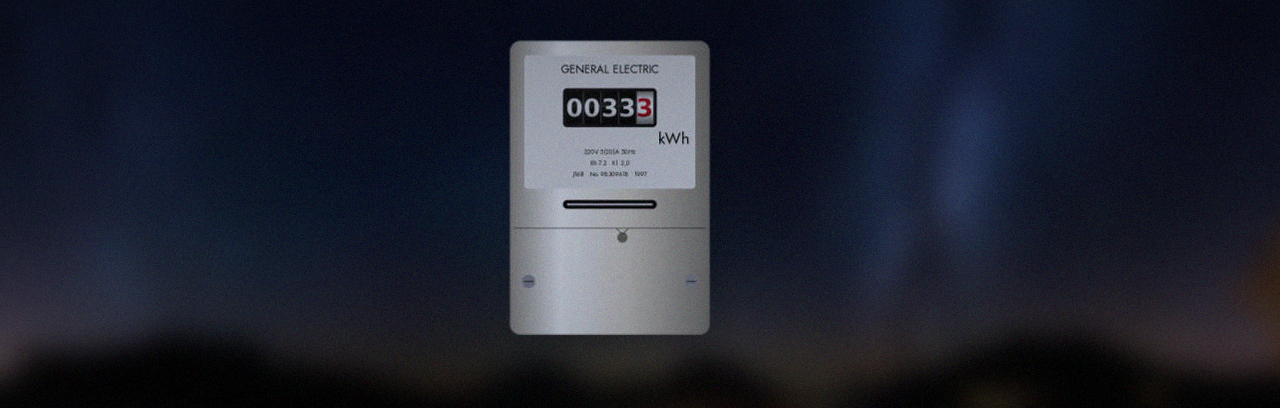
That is **33.3** kWh
